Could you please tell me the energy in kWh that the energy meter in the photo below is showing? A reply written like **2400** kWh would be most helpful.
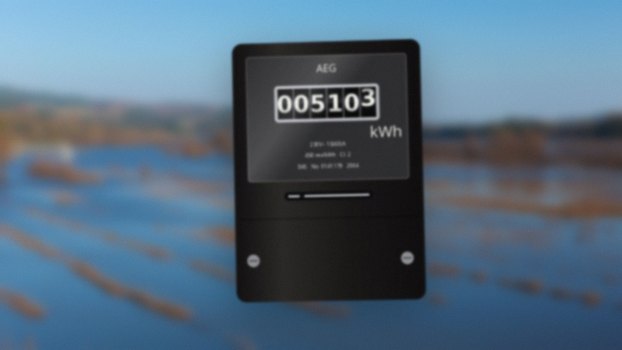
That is **5103** kWh
